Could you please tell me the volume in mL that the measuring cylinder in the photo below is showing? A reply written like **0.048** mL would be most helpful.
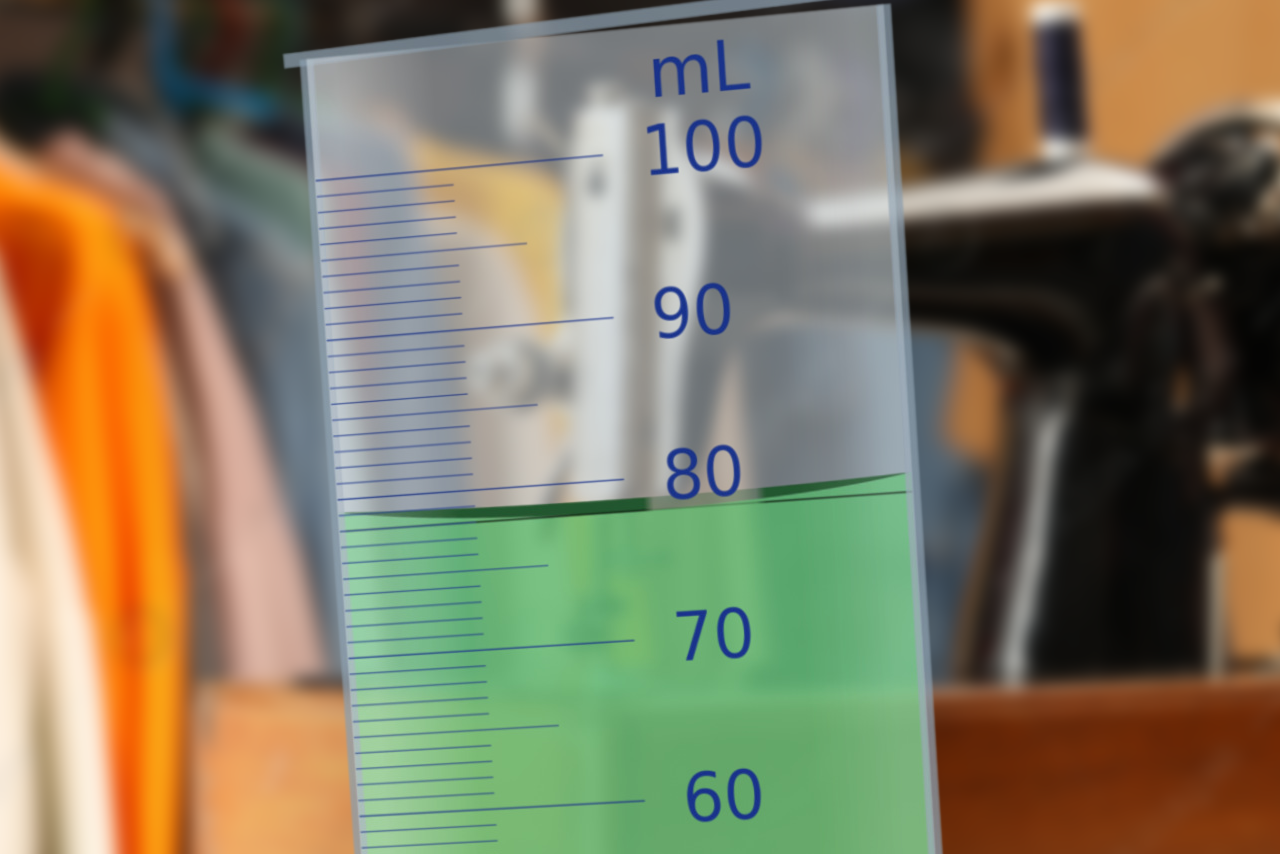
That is **78** mL
